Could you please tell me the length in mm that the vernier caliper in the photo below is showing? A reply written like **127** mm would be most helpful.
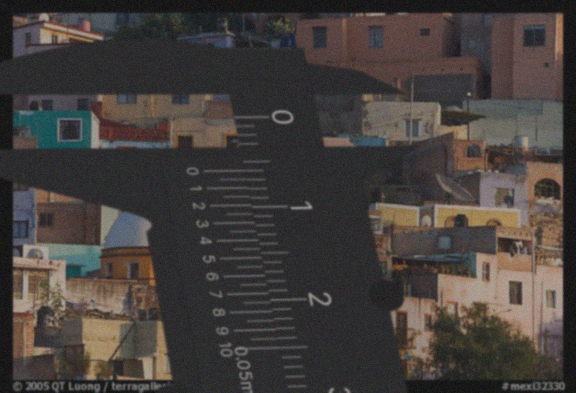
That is **6.0** mm
